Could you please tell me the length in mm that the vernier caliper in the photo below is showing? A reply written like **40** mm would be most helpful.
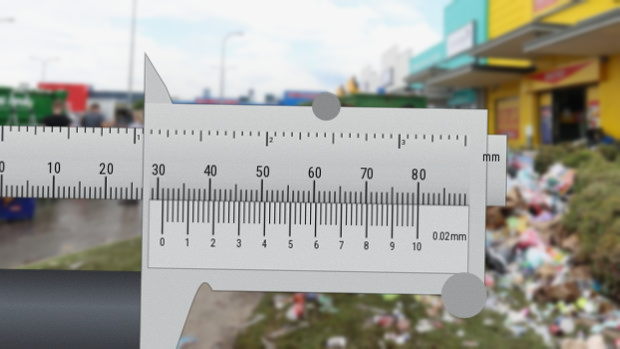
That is **31.0** mm
